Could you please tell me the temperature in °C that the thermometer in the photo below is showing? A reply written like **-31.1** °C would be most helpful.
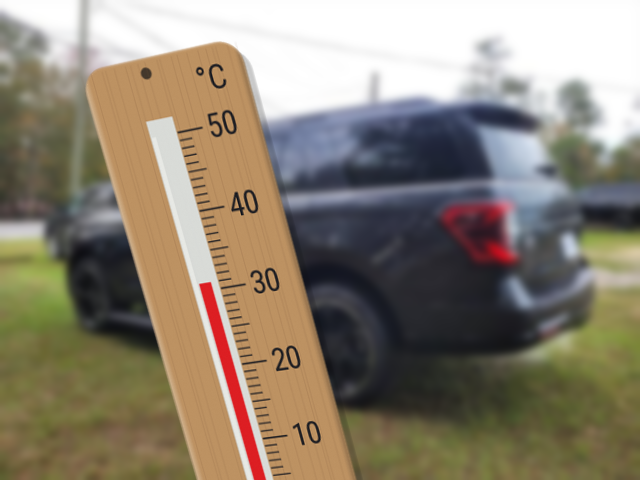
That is **31** °C
